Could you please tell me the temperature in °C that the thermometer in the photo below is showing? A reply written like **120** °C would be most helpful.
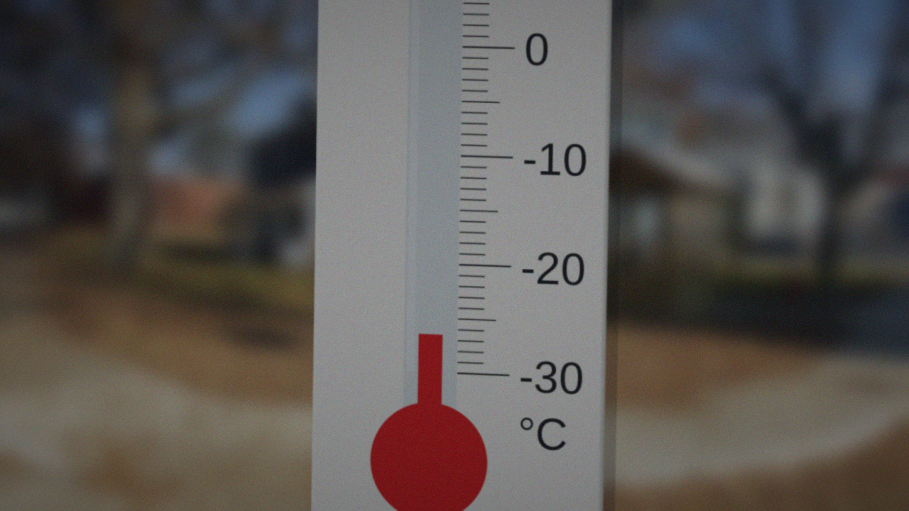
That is **-26.5** °C
